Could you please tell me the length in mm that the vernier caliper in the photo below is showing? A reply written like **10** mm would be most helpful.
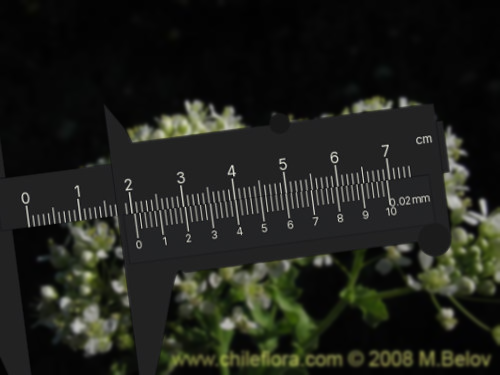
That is **20.5** mm
